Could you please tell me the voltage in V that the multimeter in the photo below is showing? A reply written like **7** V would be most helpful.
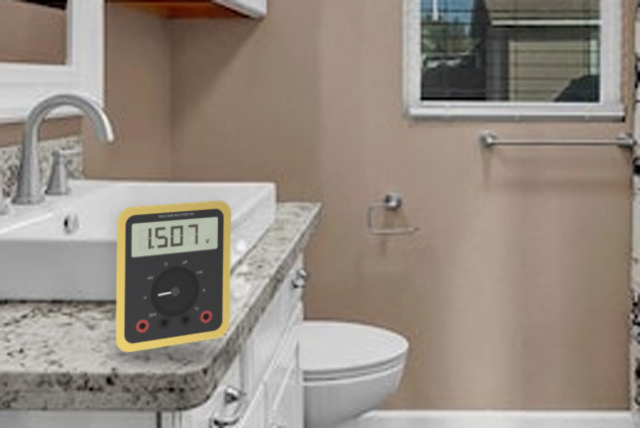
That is **1.507** V
